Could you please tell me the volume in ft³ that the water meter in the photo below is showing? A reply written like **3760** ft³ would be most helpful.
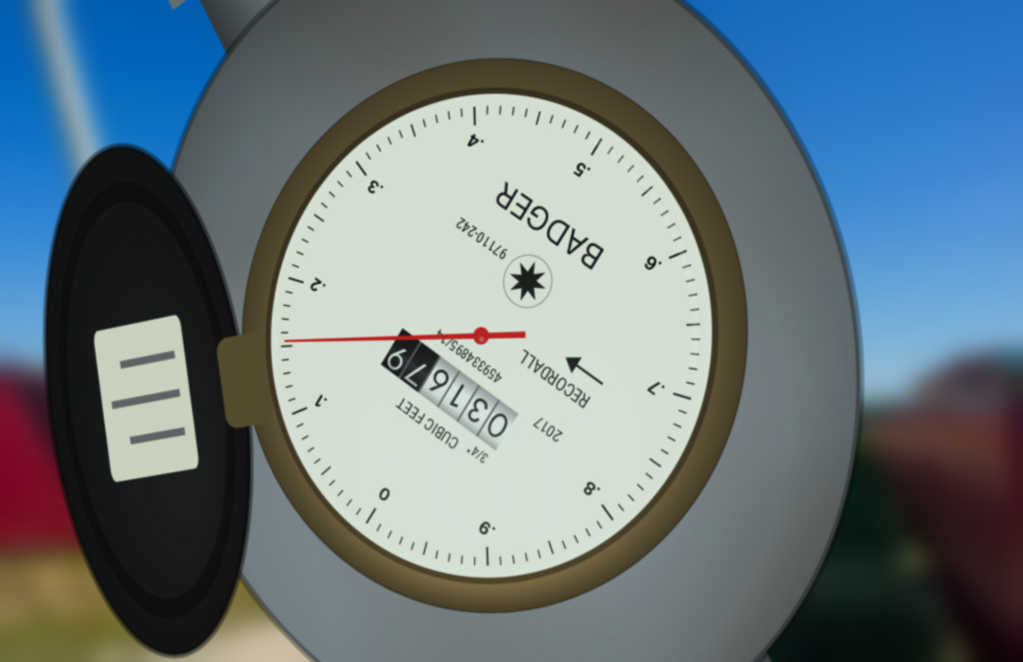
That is **31679.15** ft³
